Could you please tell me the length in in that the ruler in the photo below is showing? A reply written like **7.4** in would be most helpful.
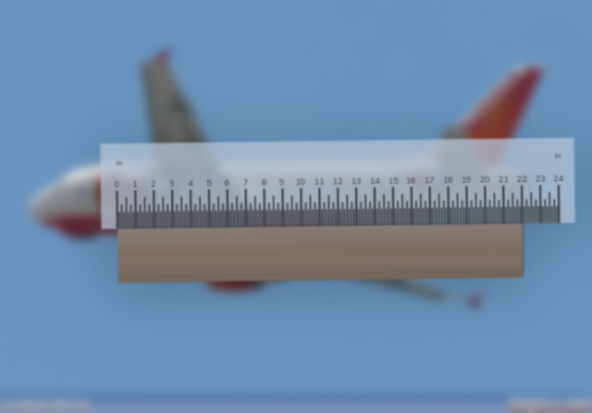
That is **22** in
